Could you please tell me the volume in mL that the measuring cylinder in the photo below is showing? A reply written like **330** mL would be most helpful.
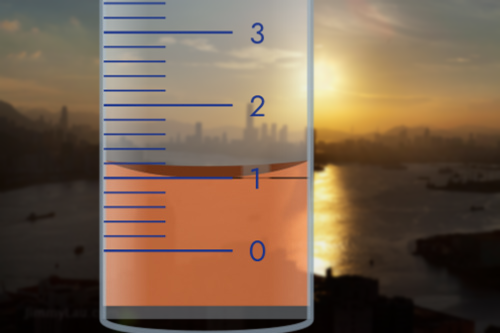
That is **1** mL
